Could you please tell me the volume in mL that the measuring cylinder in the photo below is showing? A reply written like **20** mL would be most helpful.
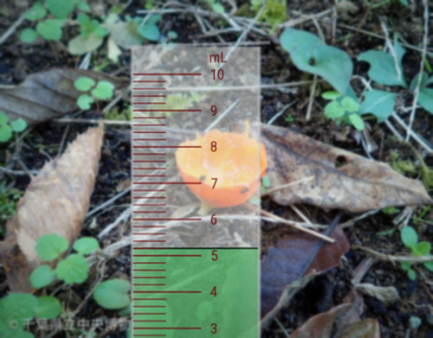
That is **5.2** mL
